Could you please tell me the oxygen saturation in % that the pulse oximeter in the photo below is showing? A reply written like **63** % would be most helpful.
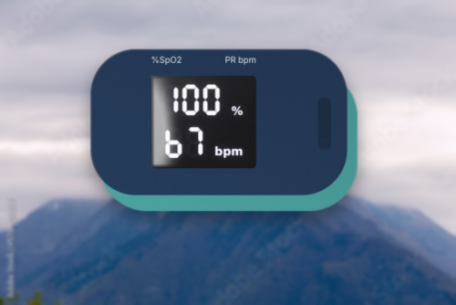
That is **100** %
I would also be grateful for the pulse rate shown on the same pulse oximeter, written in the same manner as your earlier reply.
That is **67** bpm
